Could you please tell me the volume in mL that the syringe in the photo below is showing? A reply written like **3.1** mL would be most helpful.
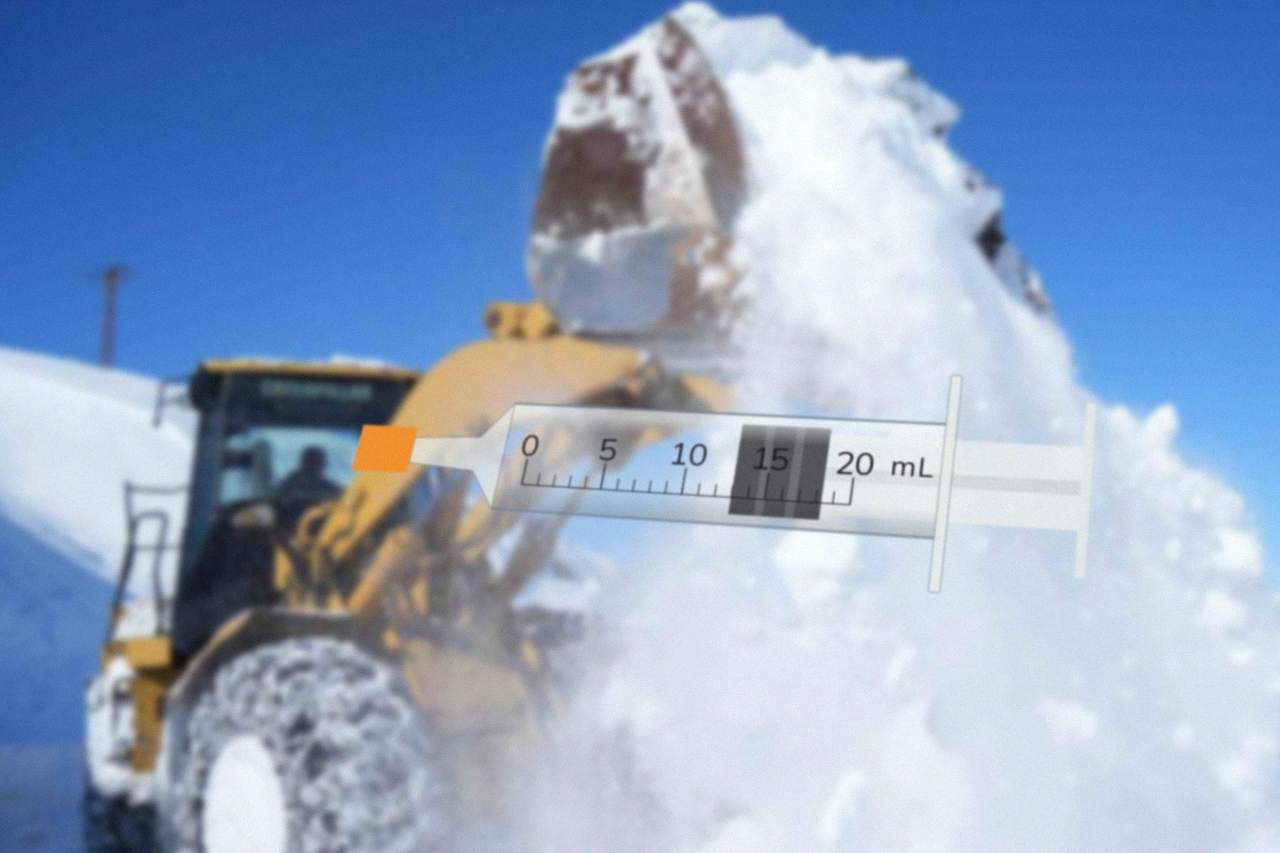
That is **13** mL
